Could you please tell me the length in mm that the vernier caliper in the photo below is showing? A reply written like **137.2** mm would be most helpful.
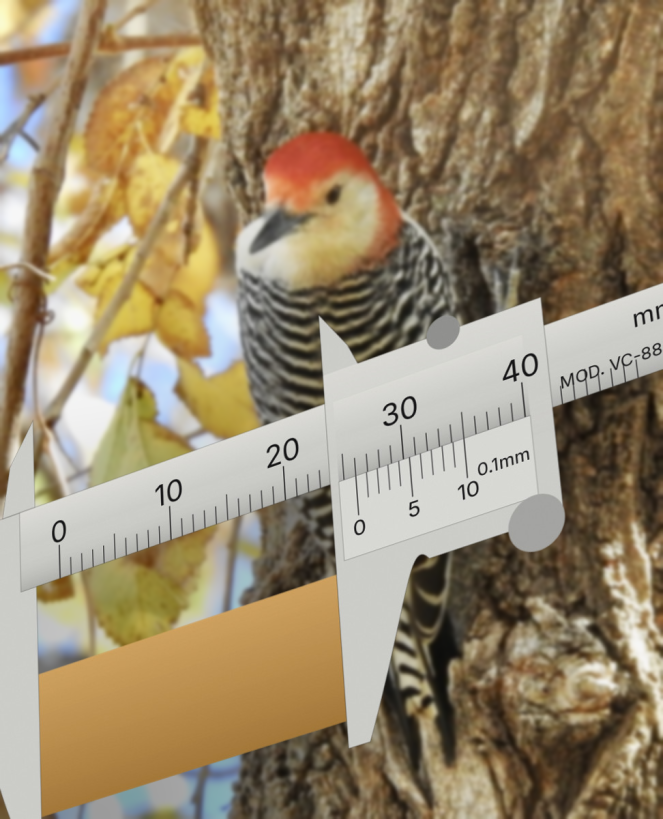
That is **26.0** mm
